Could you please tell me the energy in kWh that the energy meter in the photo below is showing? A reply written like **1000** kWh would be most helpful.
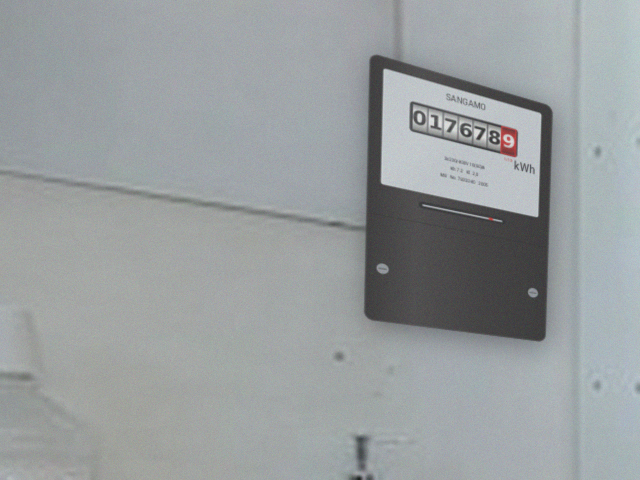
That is **17678.9** kWh
